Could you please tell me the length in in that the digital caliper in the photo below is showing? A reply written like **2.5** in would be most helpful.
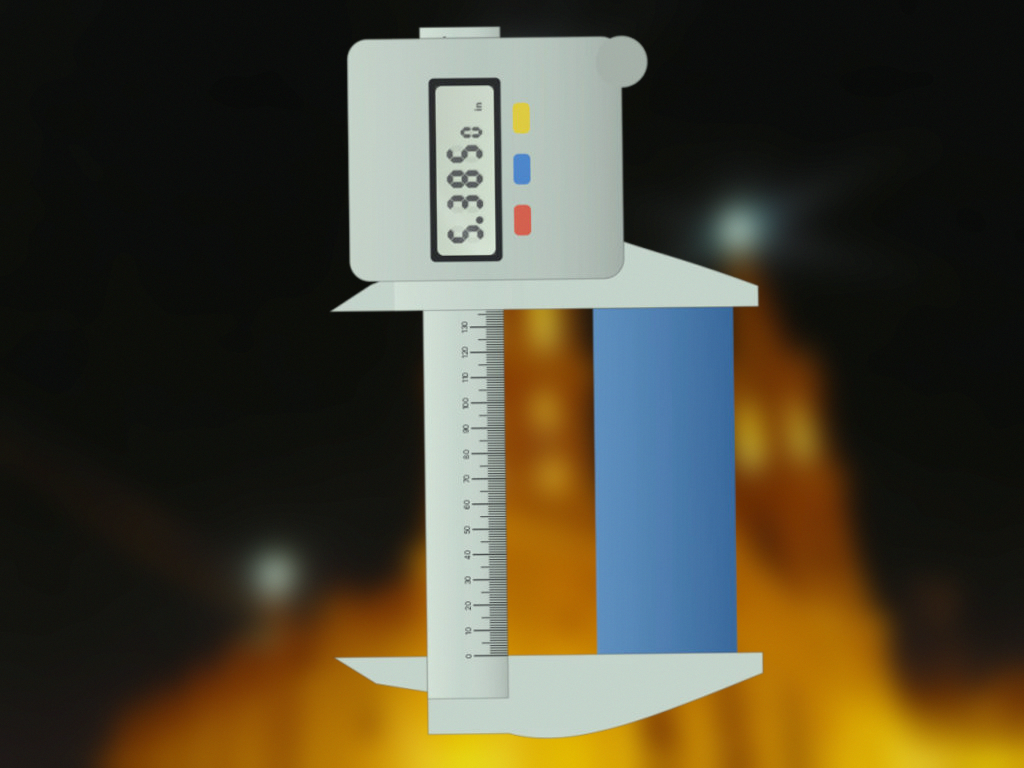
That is **5.3850** in
